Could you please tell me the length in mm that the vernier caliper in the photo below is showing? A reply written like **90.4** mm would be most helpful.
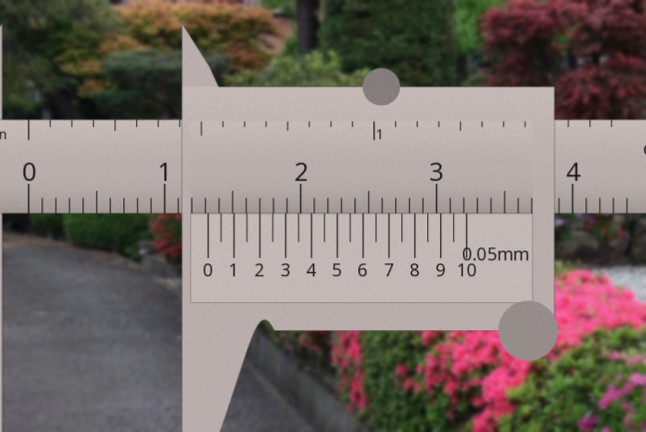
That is **13.2** mm
